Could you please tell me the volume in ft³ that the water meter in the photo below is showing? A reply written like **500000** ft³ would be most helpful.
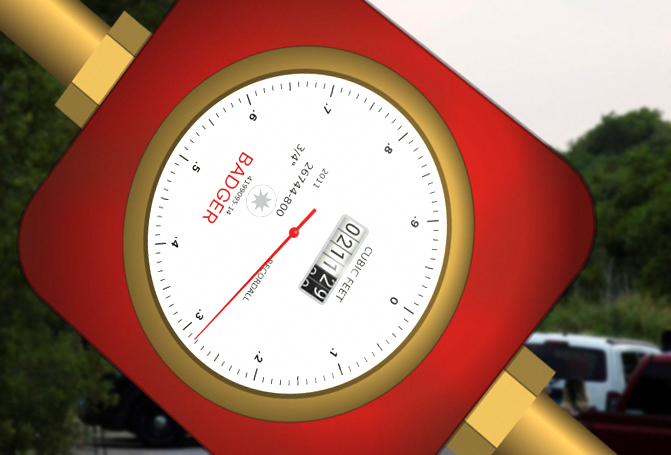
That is **21129.28** ft³
